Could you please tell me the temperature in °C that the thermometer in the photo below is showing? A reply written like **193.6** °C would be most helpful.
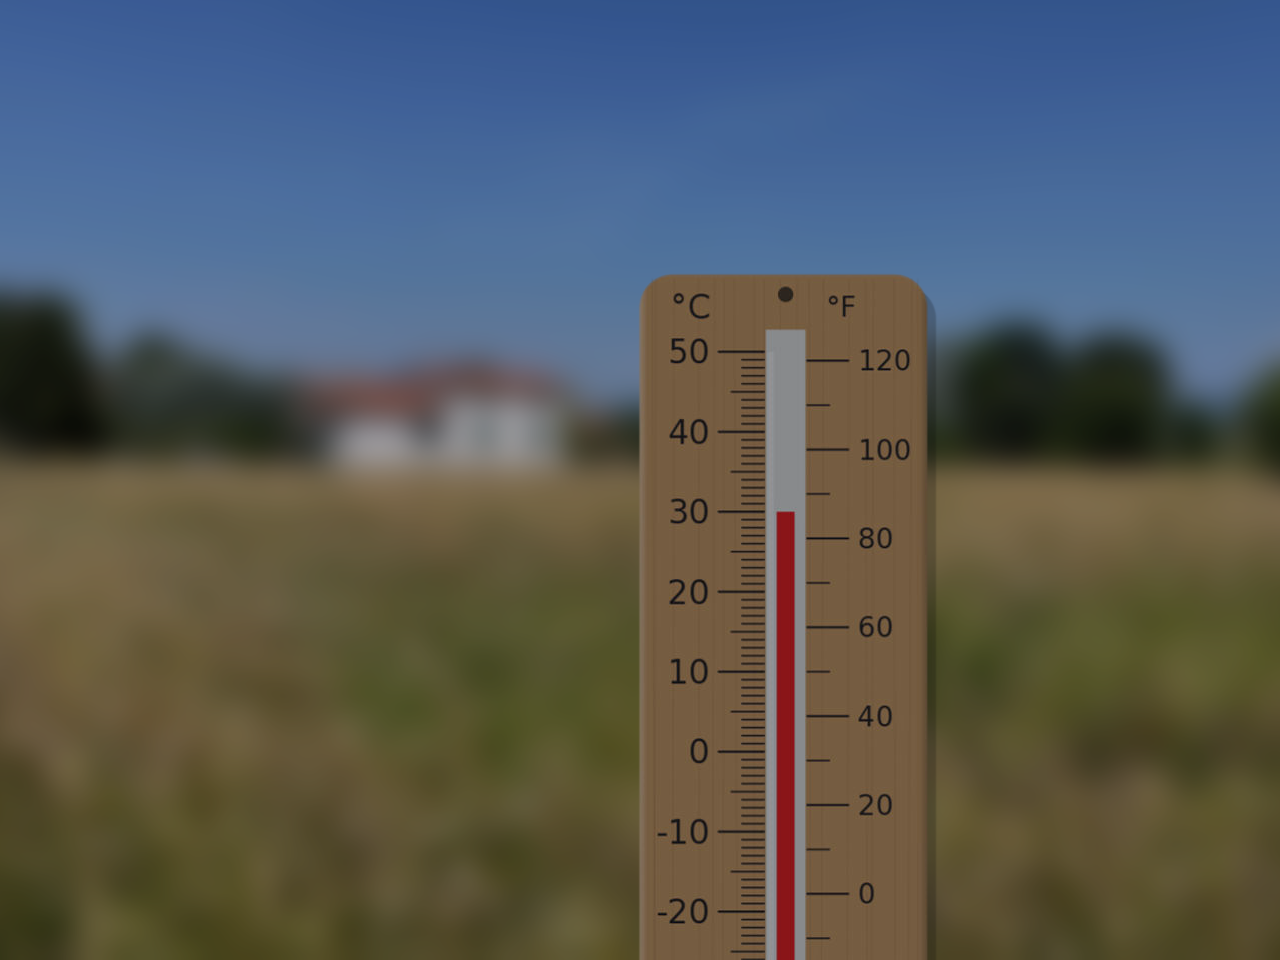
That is **30** °C
